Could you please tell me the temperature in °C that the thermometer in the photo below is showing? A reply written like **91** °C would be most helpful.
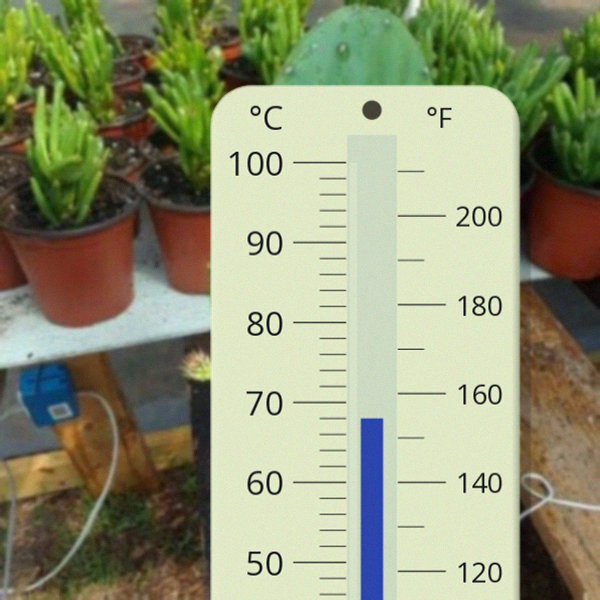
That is **68** °C
